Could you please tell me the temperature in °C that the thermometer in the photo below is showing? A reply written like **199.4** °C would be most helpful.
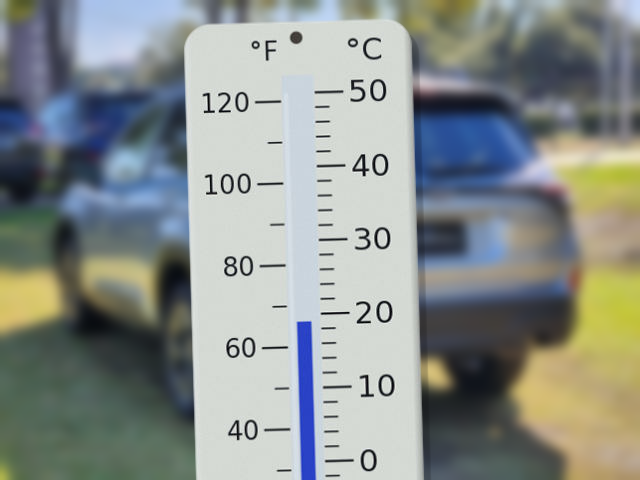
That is **19** °C
